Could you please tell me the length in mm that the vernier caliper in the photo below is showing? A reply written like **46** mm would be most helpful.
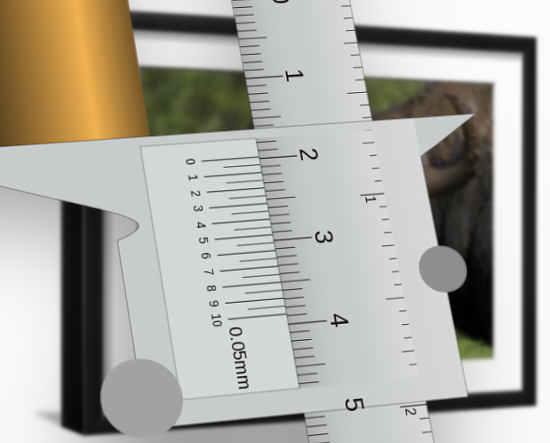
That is **19.8** mm
